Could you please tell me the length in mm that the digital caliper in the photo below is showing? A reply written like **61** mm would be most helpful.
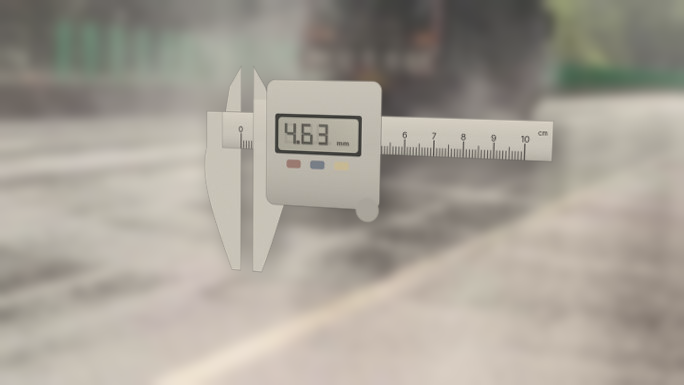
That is **4.63** mm
